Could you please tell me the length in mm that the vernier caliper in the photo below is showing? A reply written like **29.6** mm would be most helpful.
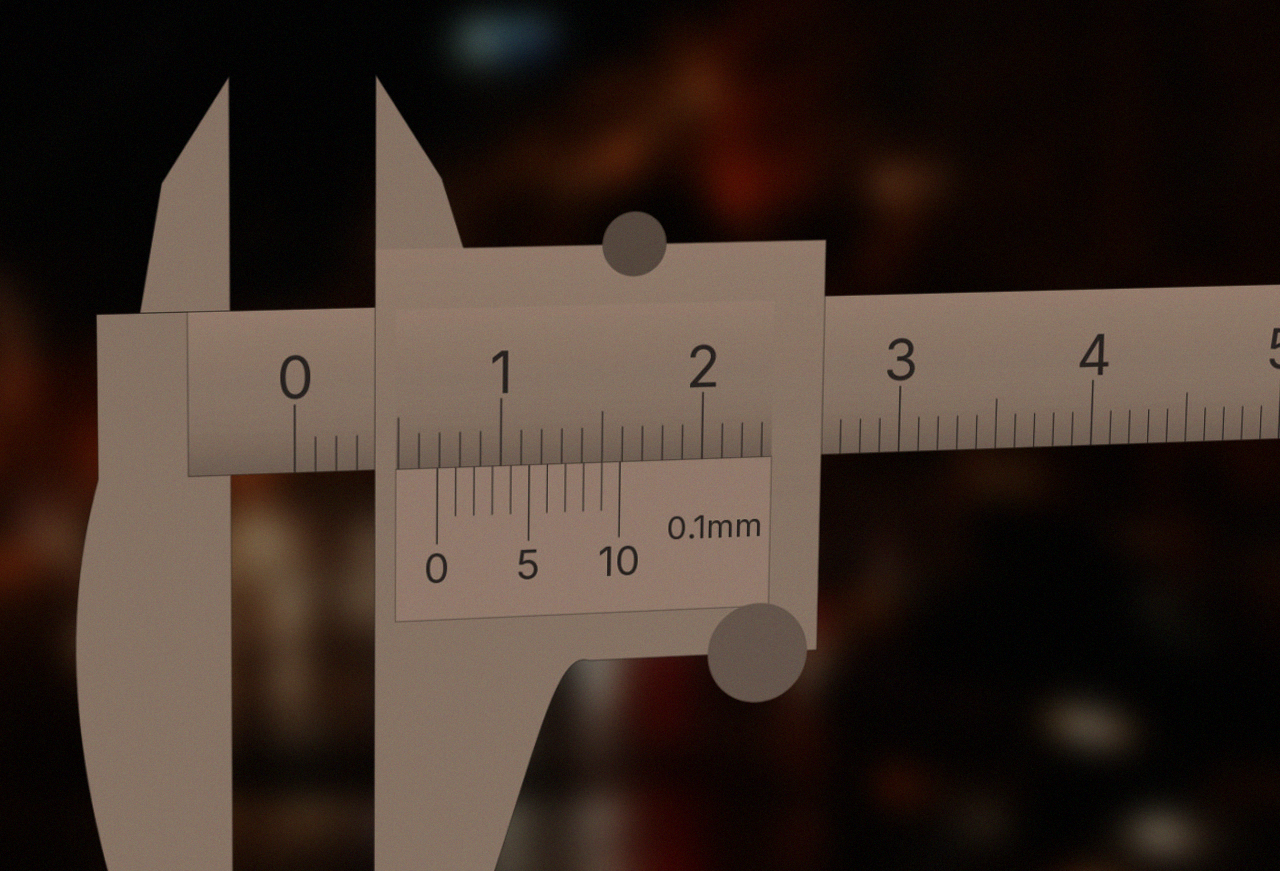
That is **6.9** mm
